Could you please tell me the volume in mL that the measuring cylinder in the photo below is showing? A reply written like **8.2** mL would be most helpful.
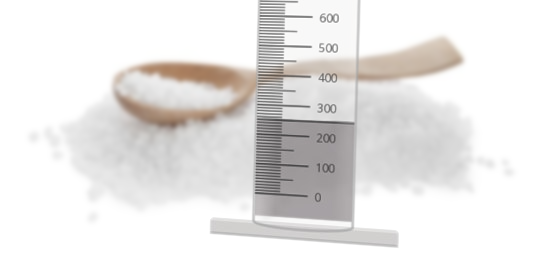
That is **250** mL
